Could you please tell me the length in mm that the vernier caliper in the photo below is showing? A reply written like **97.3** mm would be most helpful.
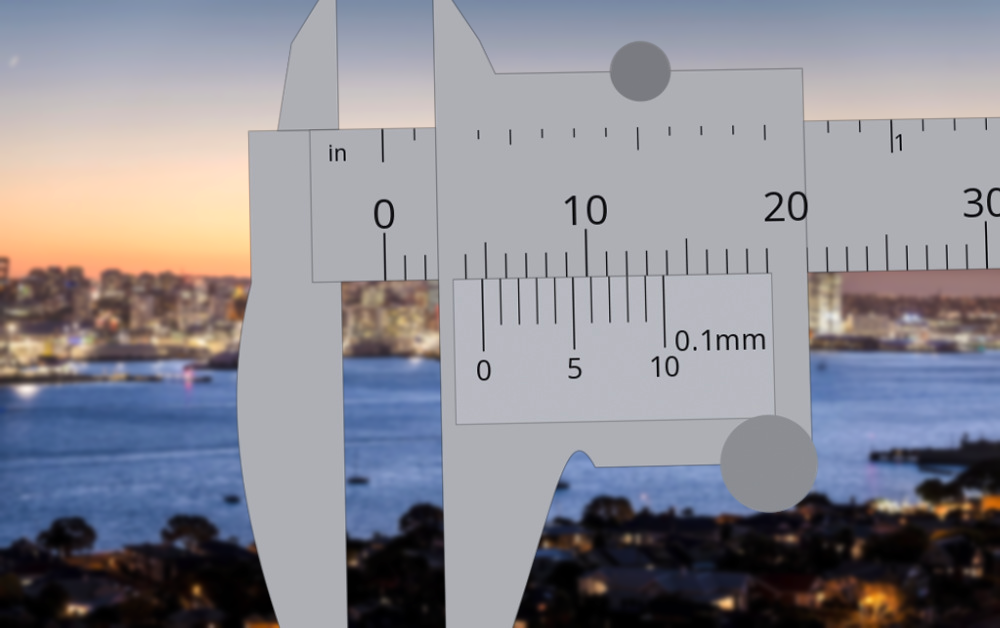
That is **4.8** mm
